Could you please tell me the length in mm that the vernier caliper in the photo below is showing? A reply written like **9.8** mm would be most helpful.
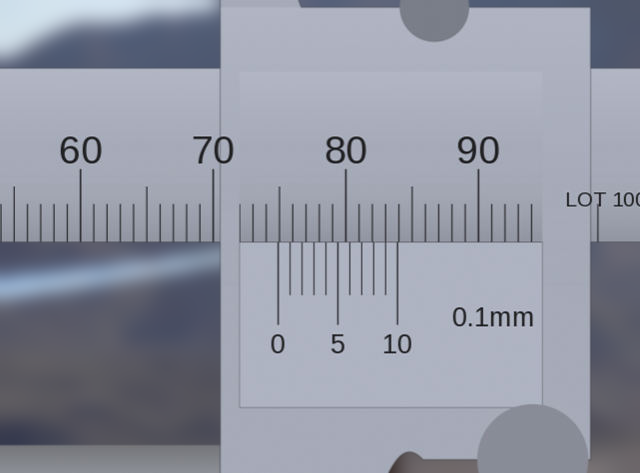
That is **74.9** mm
